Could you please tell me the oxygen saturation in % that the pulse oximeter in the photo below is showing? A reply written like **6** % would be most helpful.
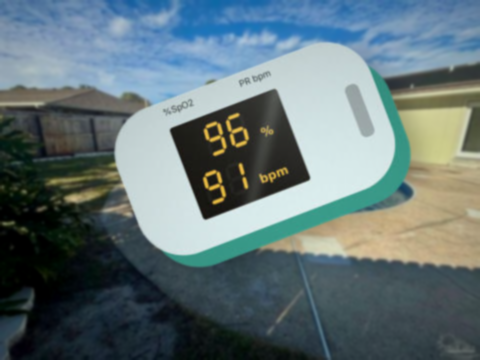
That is **96** %
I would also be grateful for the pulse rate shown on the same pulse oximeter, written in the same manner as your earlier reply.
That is **91** bpm
